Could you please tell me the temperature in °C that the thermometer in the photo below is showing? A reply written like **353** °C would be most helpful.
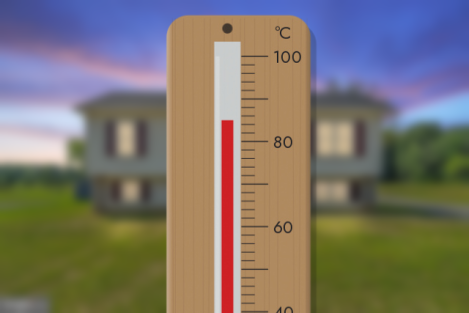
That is **85** °C
